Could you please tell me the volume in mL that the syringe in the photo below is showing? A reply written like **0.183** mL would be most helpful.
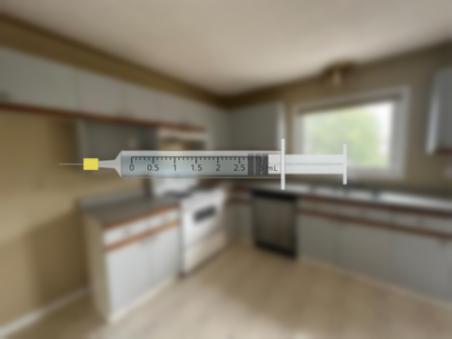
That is **2.7** mL
